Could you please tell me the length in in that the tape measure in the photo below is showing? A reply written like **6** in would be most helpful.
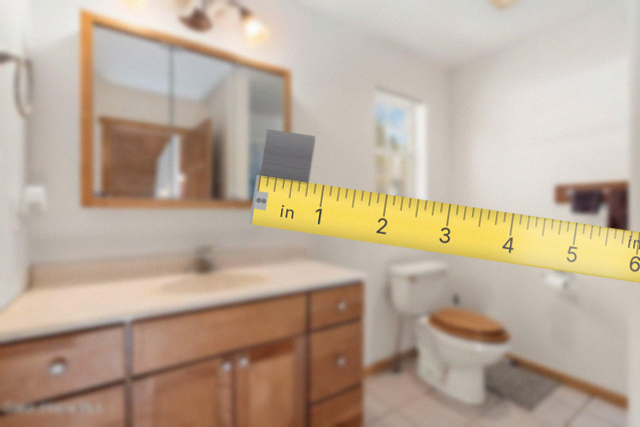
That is **0.75** in
